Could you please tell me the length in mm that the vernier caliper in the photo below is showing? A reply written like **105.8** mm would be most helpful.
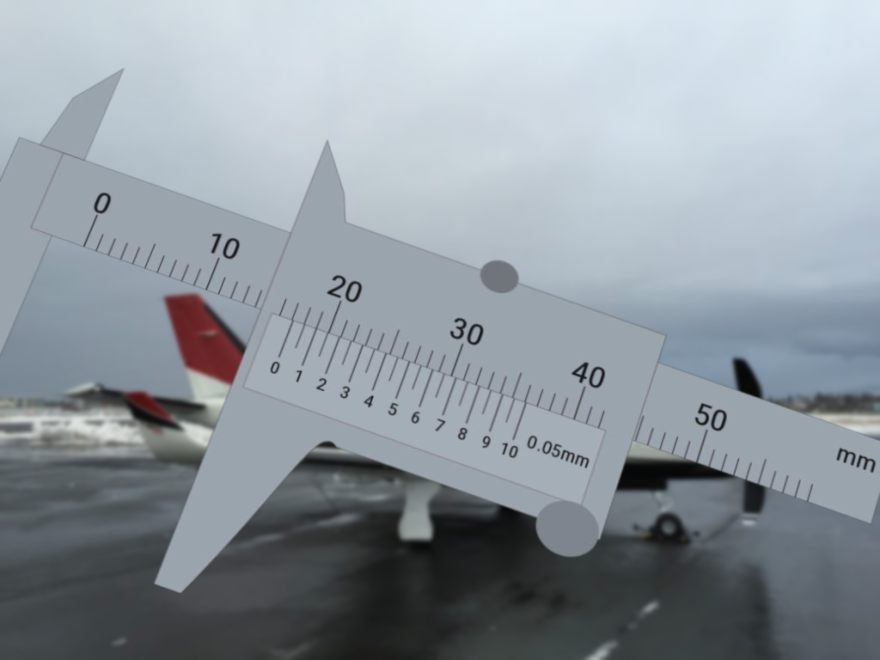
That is **17.1** mm
